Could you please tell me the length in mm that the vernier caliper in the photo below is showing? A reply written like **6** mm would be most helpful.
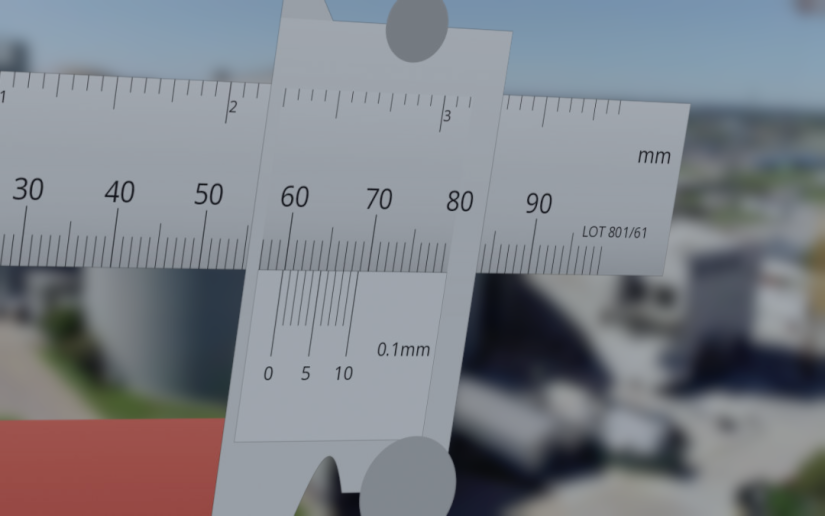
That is **59.8** mm
